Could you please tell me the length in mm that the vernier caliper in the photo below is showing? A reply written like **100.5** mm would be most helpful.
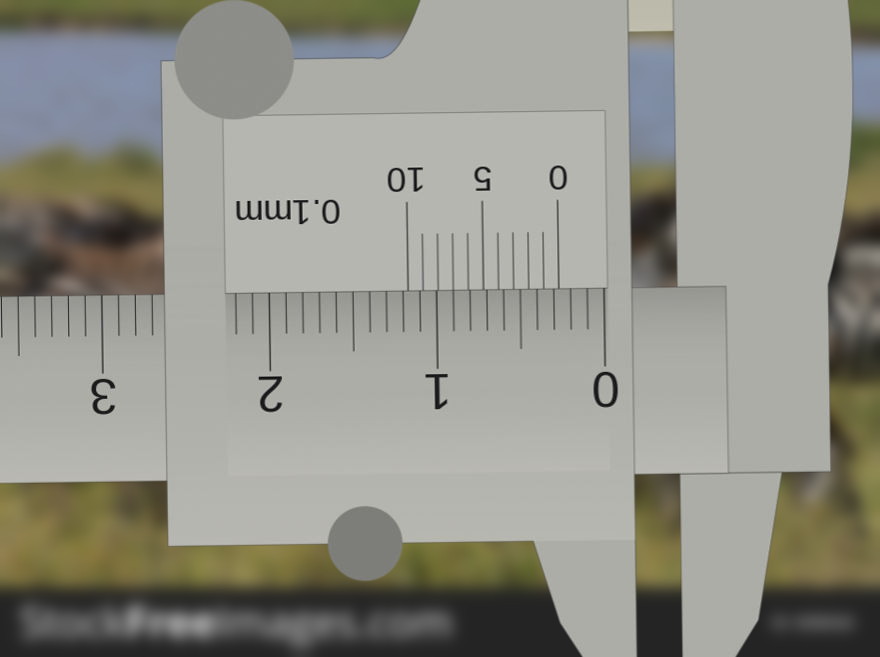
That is **2.7** mm
